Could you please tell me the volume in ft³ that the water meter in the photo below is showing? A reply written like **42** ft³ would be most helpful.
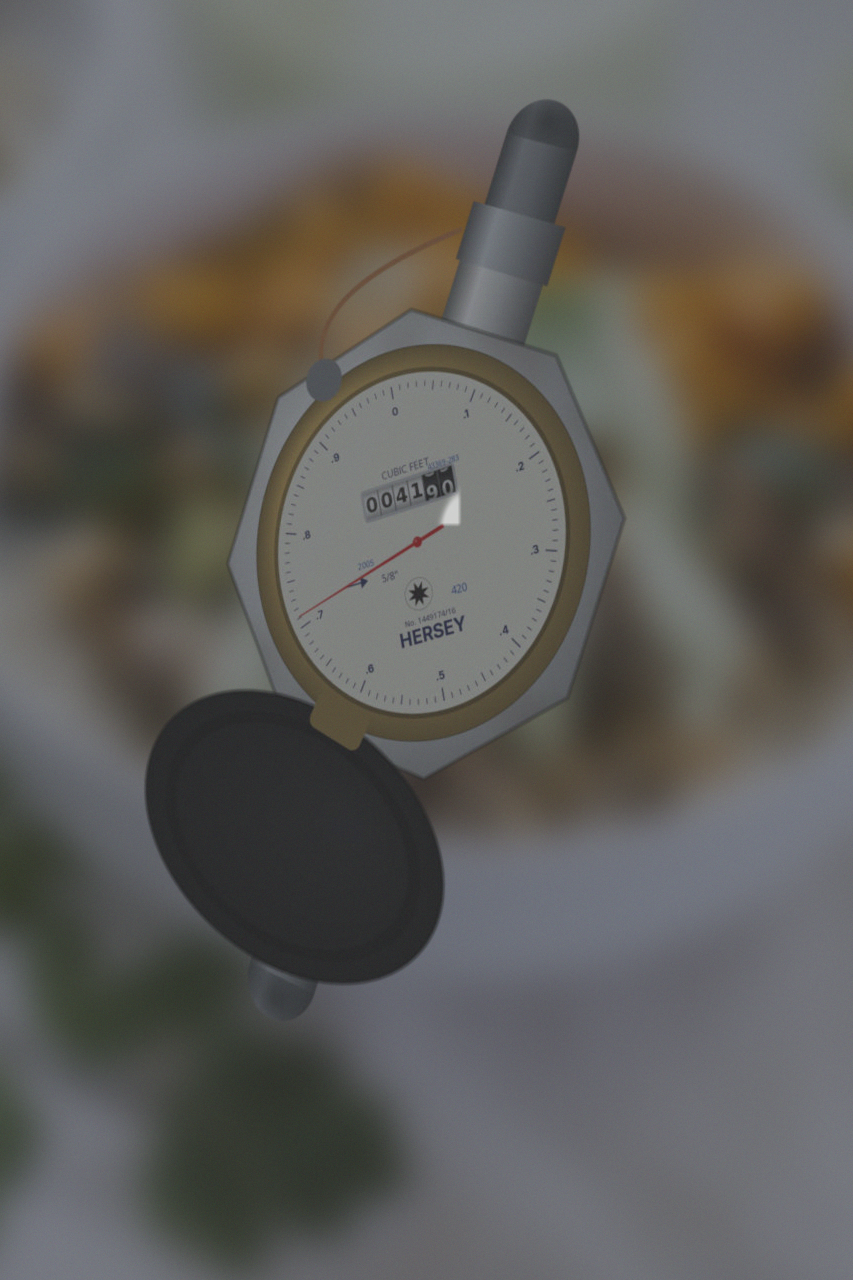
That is **4189.71** ft³
